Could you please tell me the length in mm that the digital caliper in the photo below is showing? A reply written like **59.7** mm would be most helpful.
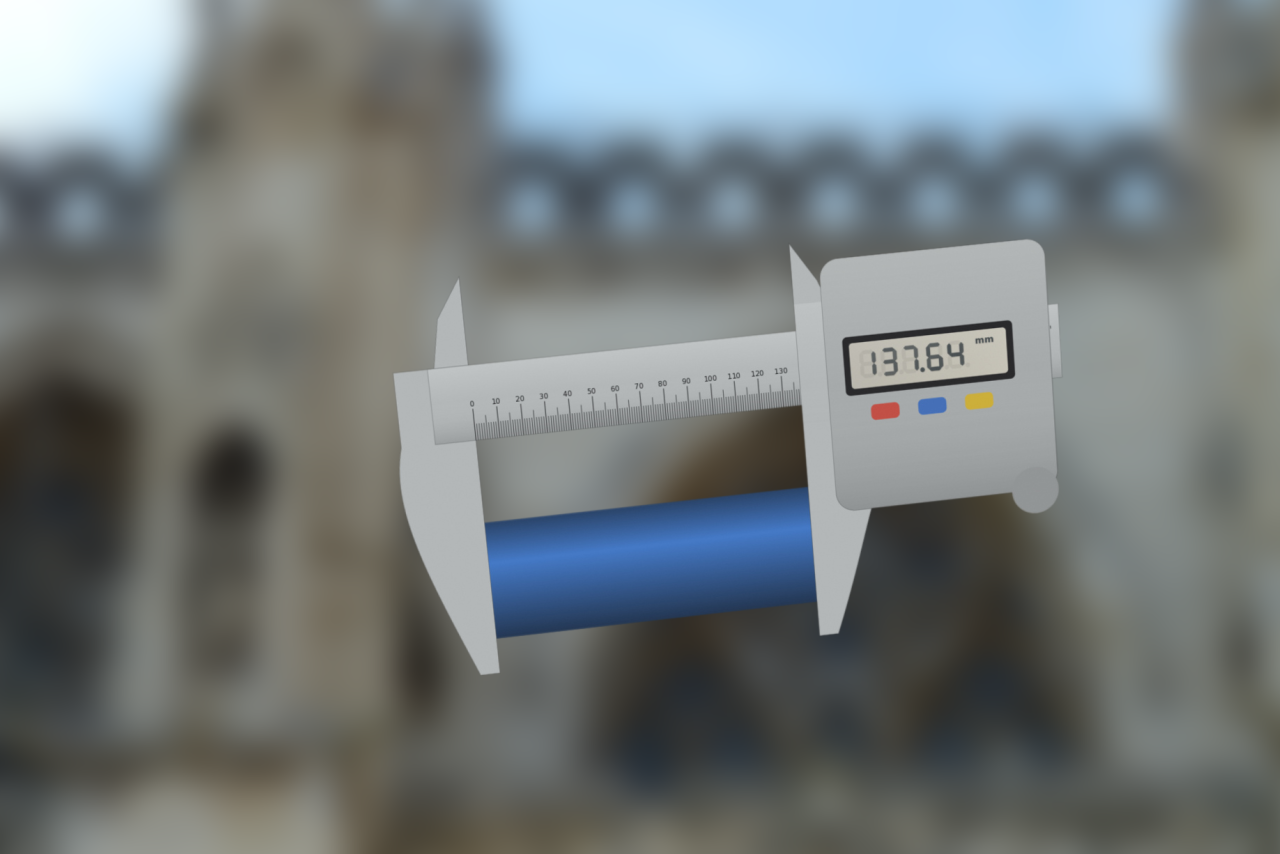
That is **137.64** mm
